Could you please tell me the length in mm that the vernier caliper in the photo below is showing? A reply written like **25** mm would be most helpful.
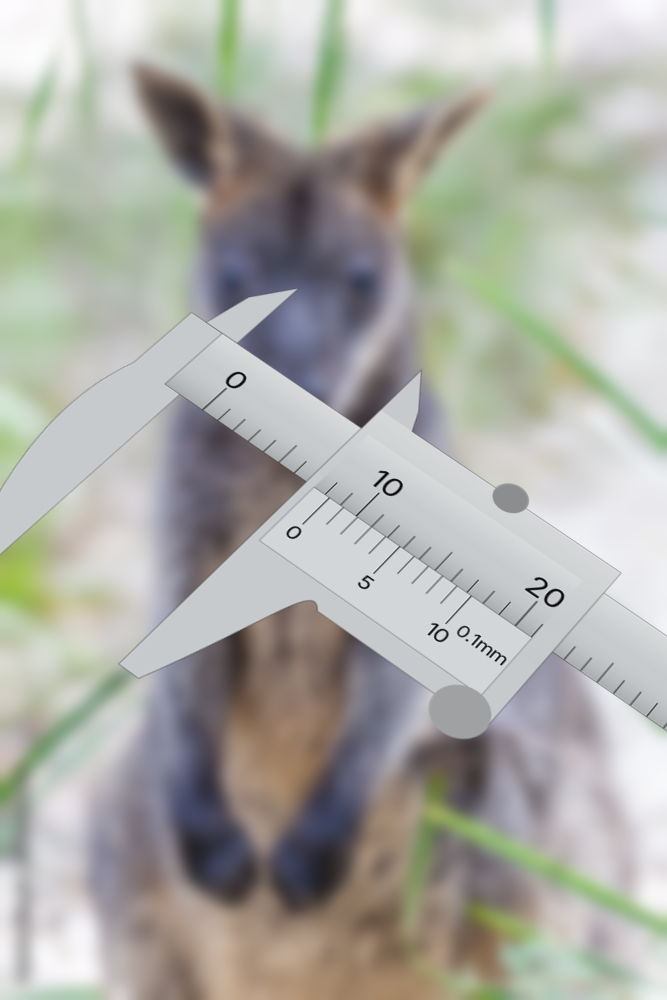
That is **8.3** mm
